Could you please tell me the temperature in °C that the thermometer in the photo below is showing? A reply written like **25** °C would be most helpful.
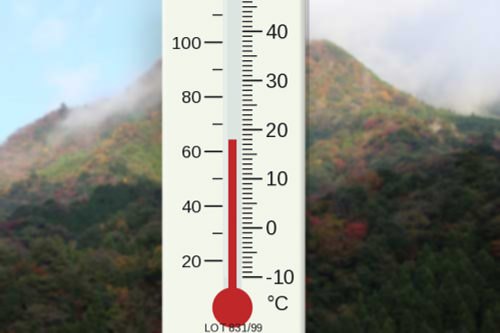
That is **18** °C
